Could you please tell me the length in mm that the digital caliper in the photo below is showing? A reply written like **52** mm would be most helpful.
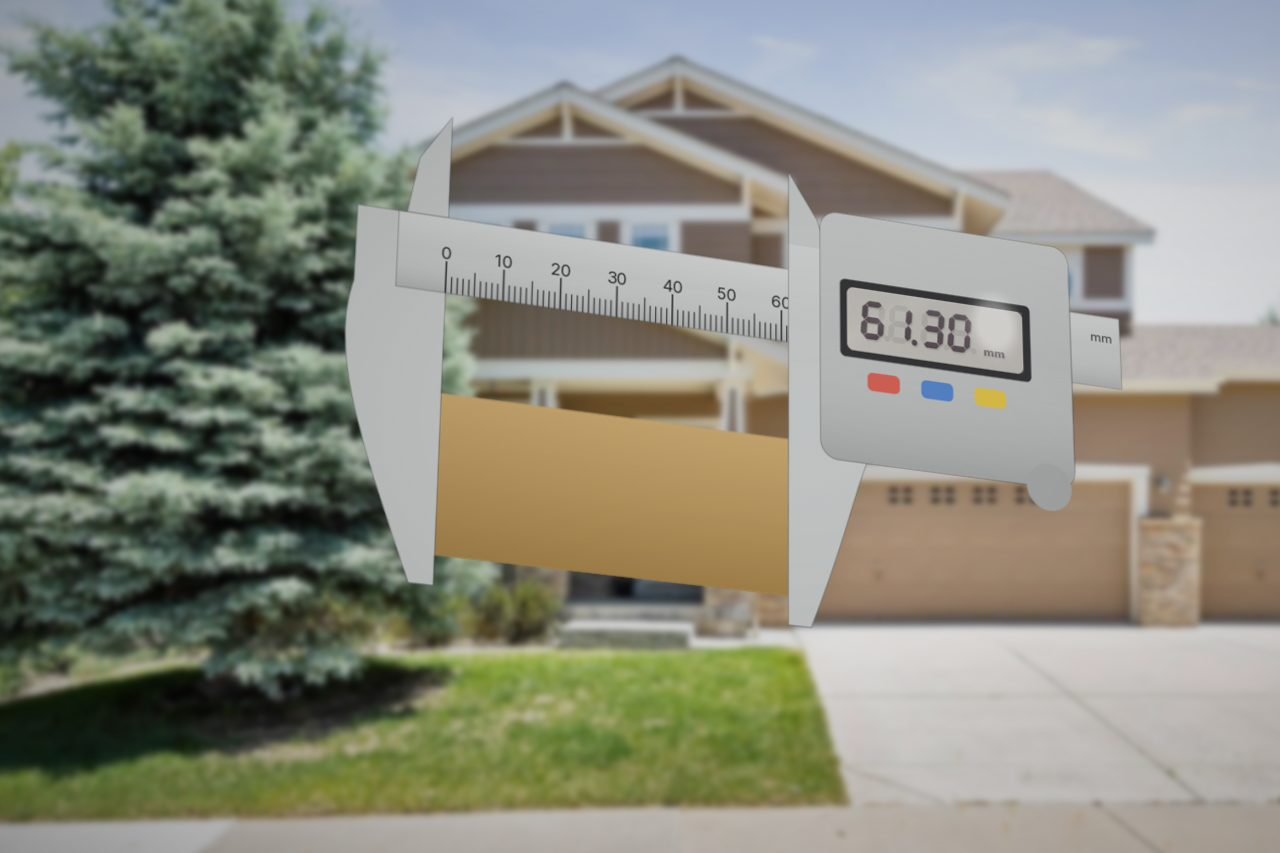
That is **61.30** mm
